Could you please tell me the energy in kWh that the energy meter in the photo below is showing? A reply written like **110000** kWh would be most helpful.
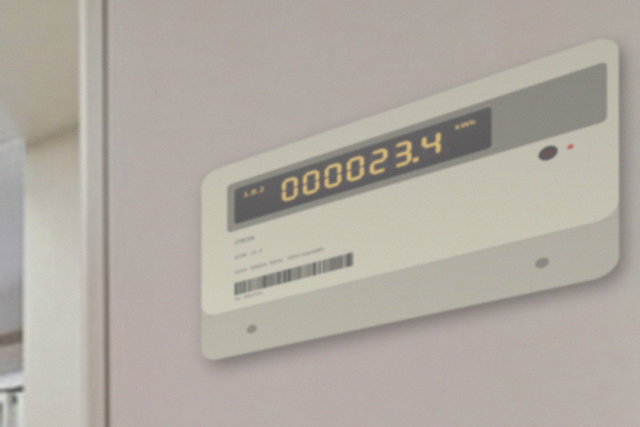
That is **23.4** kWh
